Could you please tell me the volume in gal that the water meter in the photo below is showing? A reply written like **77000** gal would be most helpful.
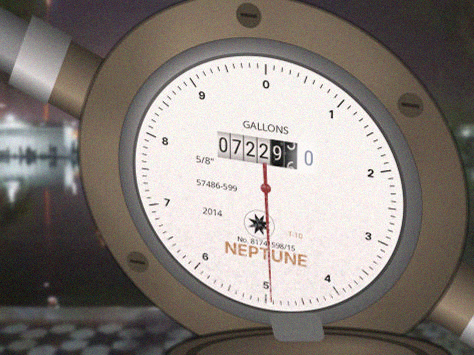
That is **722954.9** gal
